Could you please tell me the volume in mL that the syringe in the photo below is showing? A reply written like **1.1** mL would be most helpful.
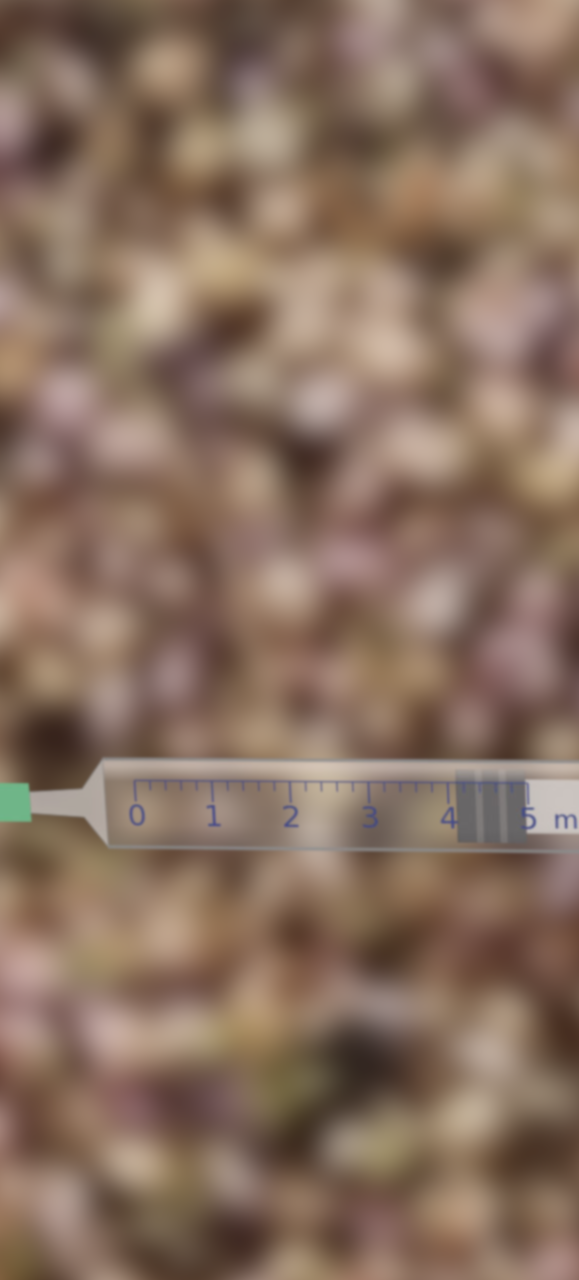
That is **4.1** mL
